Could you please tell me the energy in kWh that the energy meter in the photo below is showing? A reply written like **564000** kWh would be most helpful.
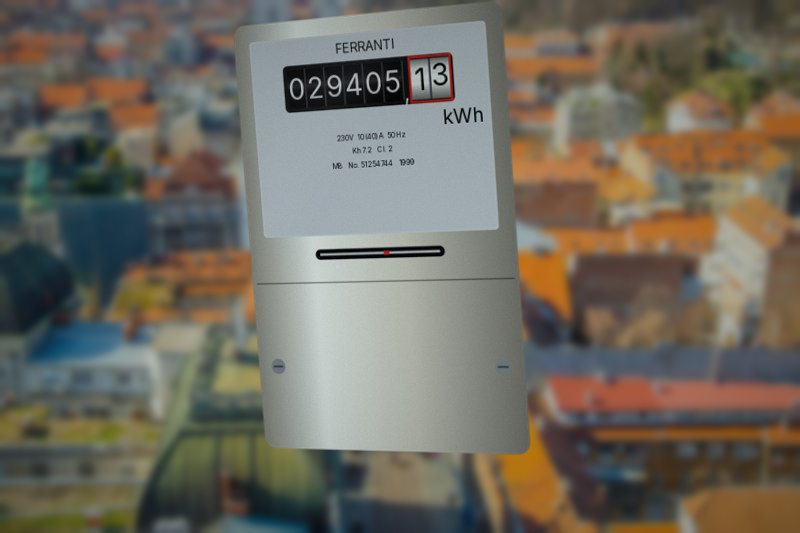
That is **29405.13** kWh
